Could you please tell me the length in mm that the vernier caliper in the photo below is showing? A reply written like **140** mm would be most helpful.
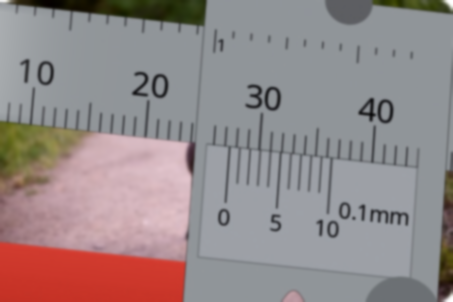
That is **27.4** mm
